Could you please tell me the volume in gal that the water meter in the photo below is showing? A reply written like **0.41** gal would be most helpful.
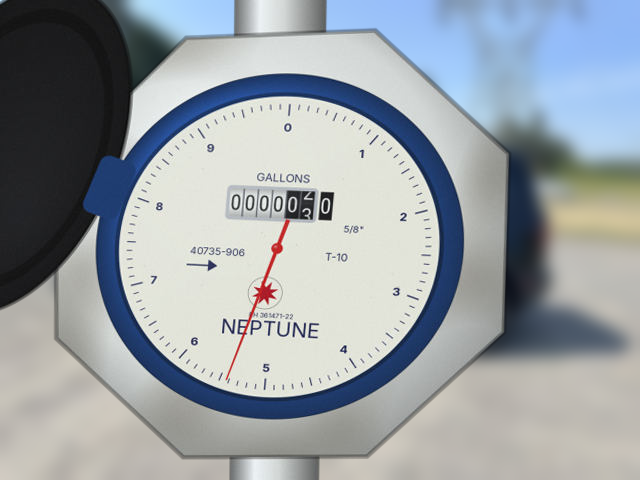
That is **25.4** gal
